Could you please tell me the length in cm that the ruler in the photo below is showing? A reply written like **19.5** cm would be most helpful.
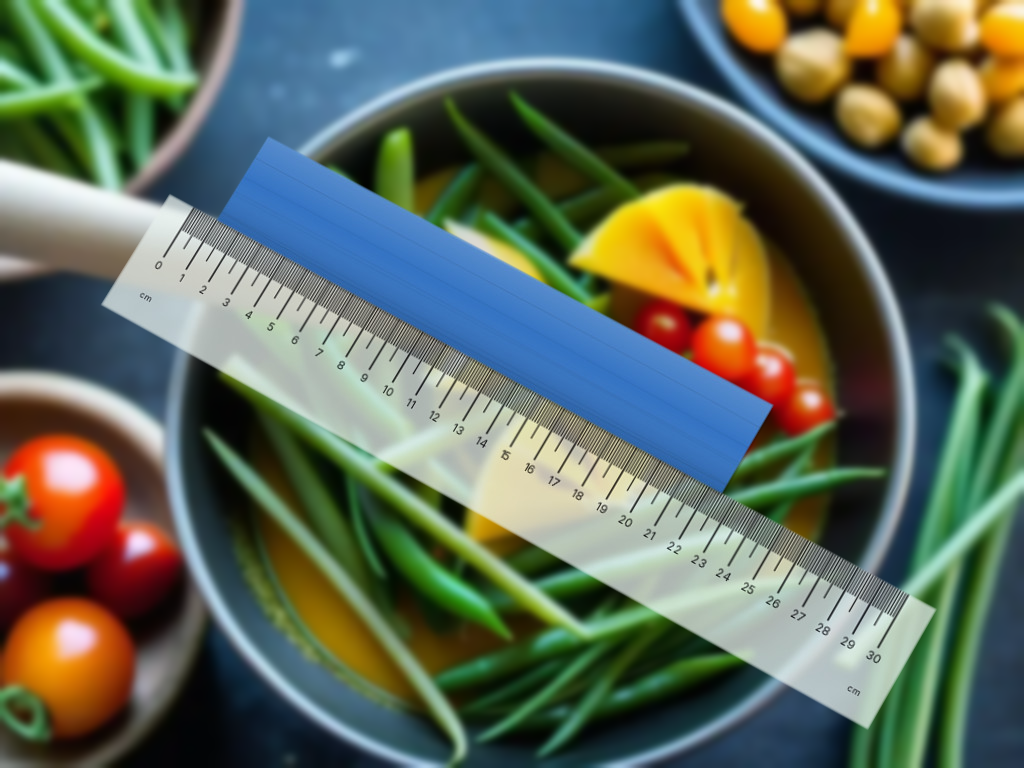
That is **21.5** cm
